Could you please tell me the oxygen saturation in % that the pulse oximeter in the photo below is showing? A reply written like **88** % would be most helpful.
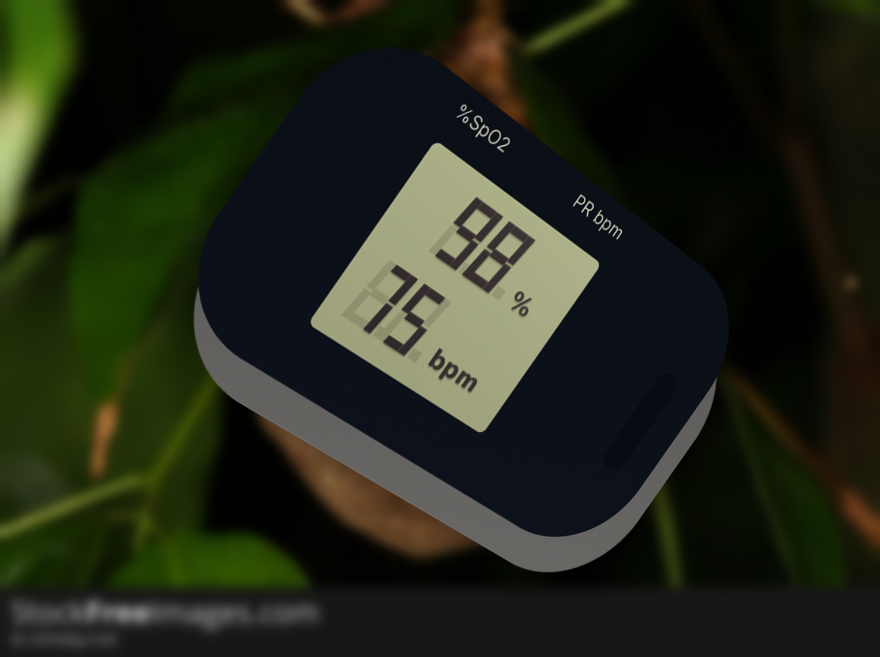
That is **98** %
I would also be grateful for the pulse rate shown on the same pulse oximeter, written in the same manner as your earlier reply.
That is **75** bpm
